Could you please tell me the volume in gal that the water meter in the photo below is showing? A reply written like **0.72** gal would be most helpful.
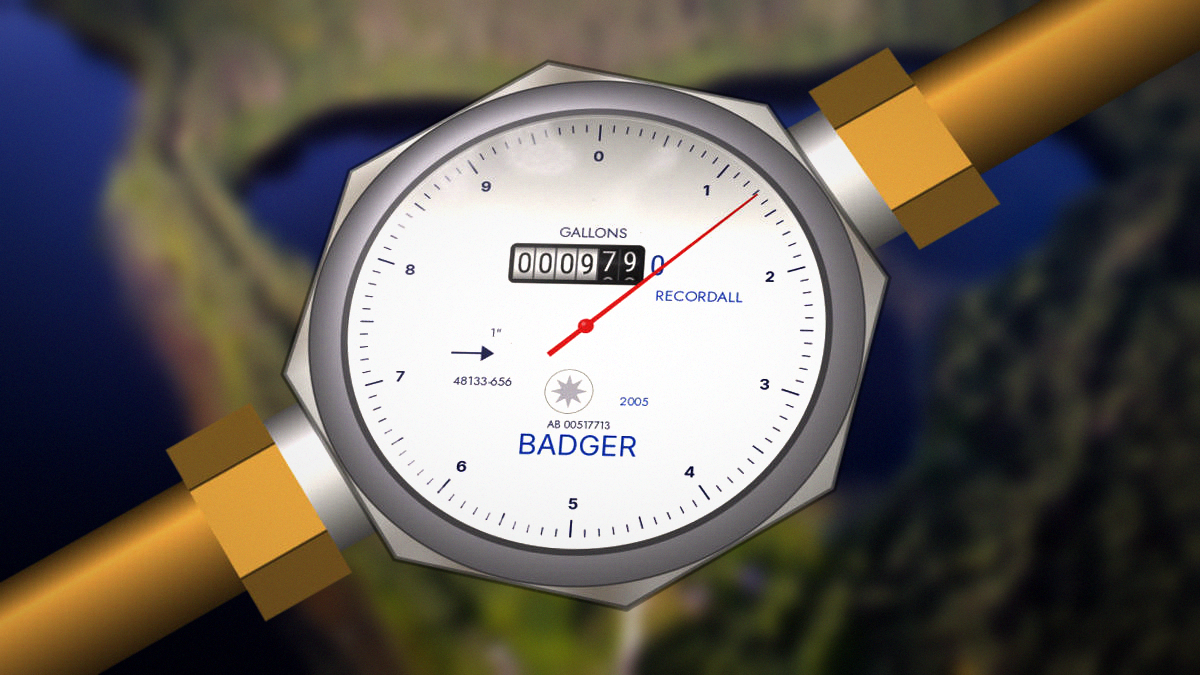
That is **9791.3** gal
